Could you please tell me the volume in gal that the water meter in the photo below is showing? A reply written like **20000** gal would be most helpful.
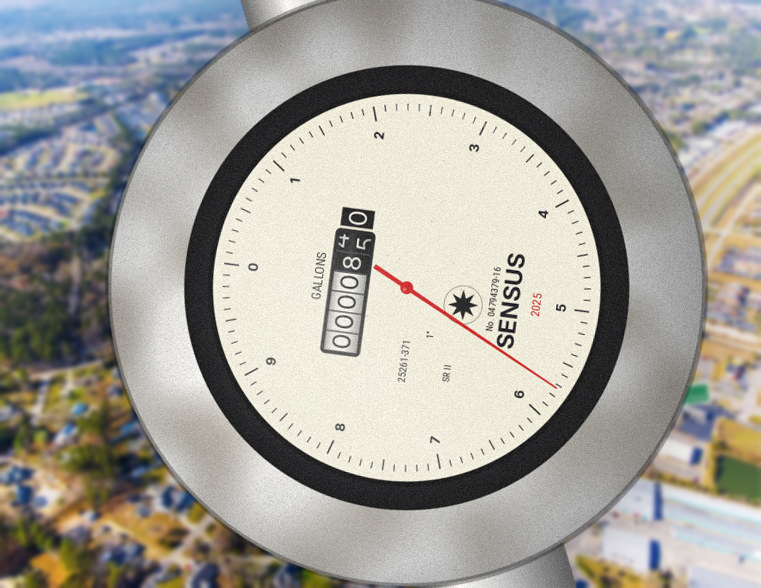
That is **845.7** gal
